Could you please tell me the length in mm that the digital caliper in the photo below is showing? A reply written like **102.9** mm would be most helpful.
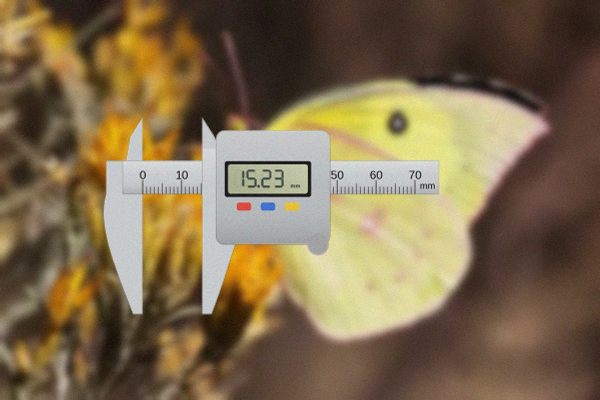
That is **15.23** mm
